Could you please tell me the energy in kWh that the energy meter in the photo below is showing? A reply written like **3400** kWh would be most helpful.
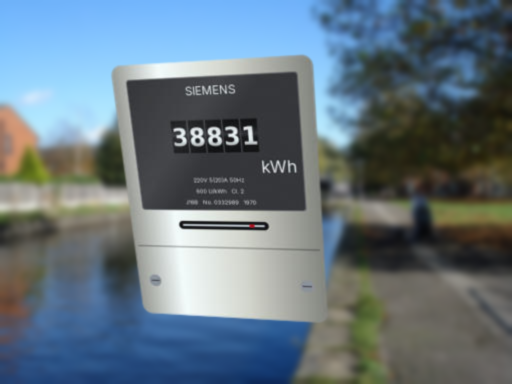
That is **38831** kWh
